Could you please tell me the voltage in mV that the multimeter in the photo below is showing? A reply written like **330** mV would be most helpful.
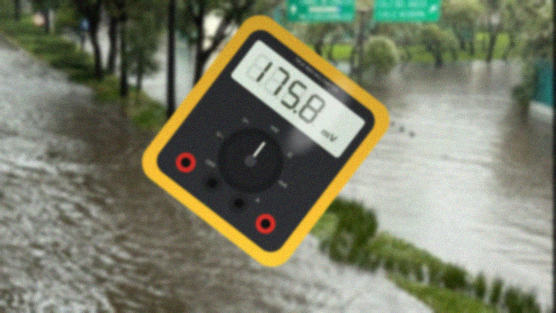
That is **175.8** mV
